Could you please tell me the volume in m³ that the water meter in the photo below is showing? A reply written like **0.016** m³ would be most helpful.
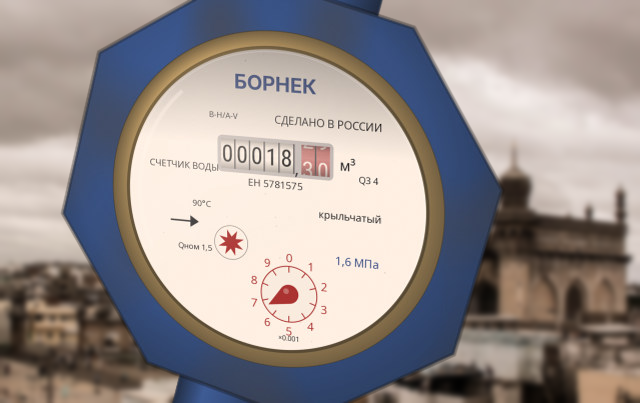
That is **18.296** m³
